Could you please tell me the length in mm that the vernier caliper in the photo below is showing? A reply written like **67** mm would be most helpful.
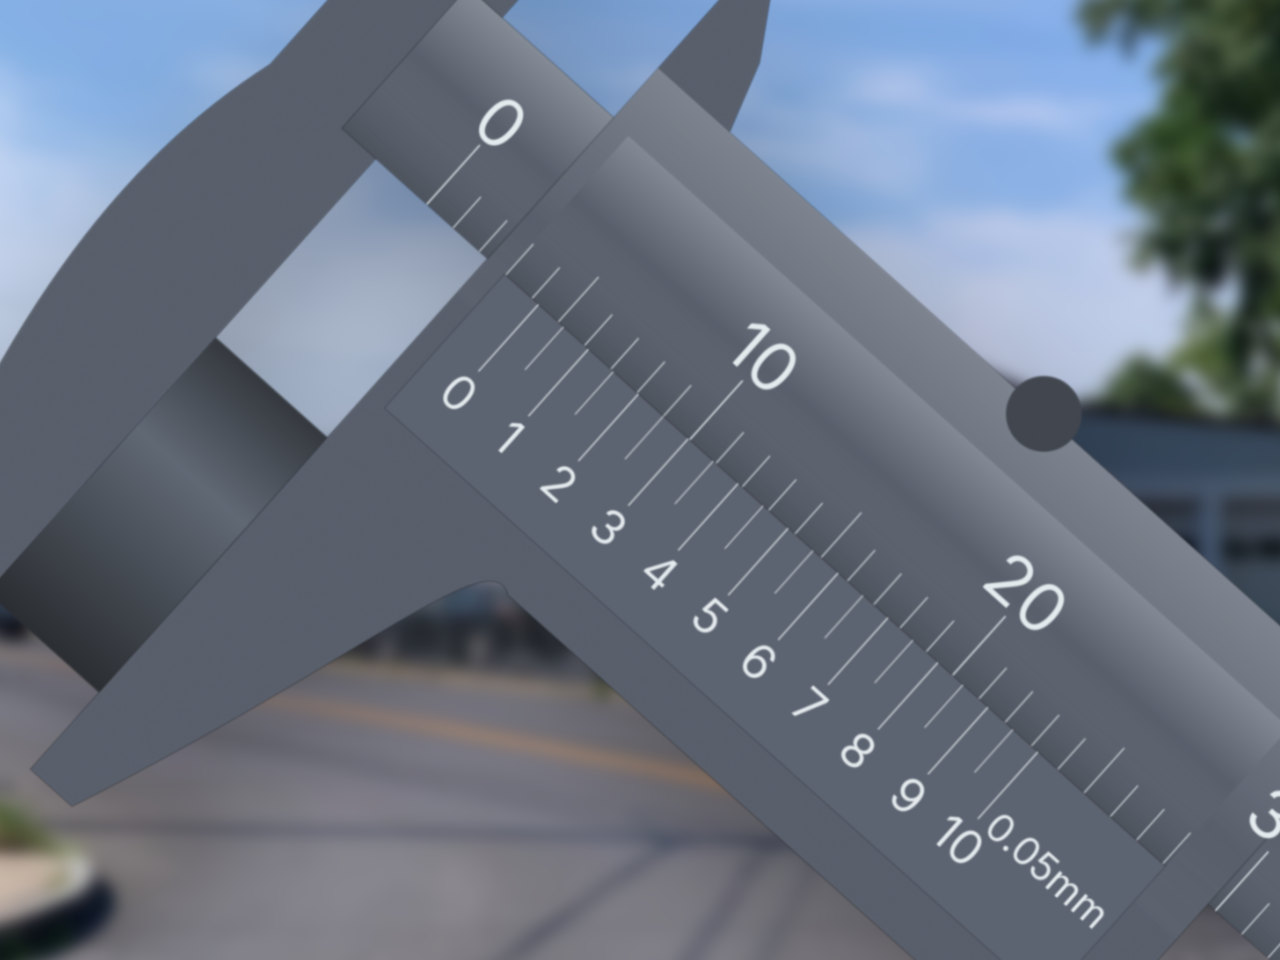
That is **4.25** mm
